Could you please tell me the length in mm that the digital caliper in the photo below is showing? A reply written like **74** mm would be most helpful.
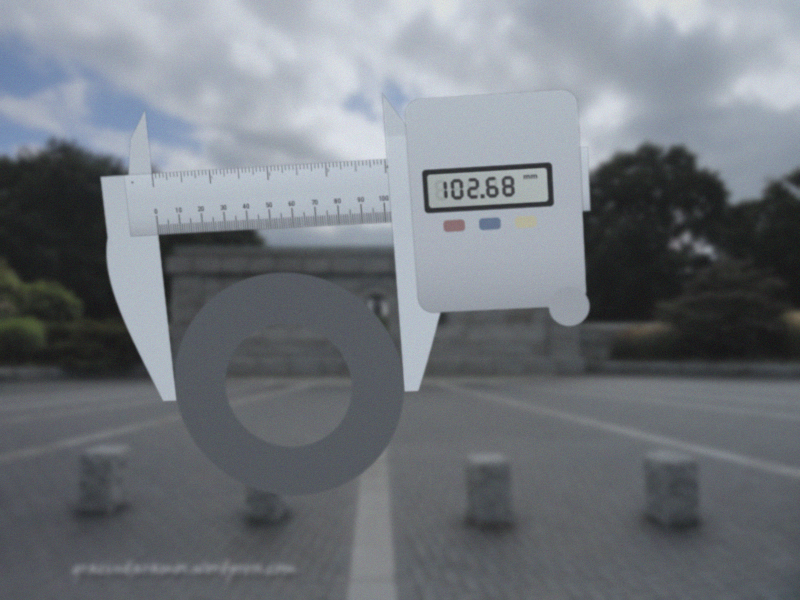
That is **102.68** mm
